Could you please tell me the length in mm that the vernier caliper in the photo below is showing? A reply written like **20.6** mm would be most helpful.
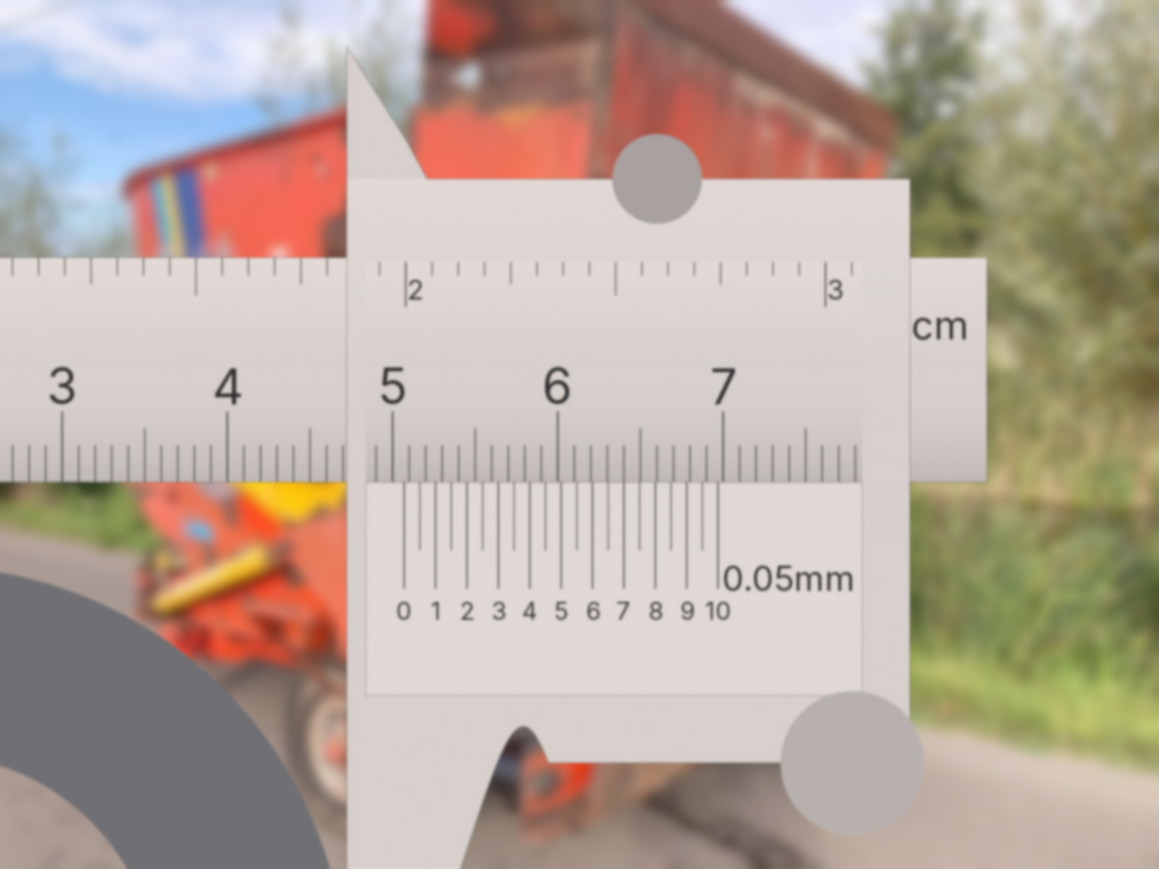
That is **50.7** mm
